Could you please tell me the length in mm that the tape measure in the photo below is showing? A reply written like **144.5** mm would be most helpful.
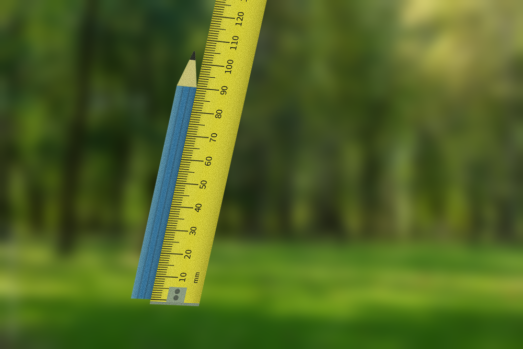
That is **105** mm
